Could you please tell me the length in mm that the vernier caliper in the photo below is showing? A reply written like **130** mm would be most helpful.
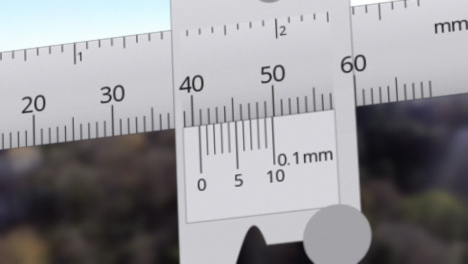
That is **40.8** mm
